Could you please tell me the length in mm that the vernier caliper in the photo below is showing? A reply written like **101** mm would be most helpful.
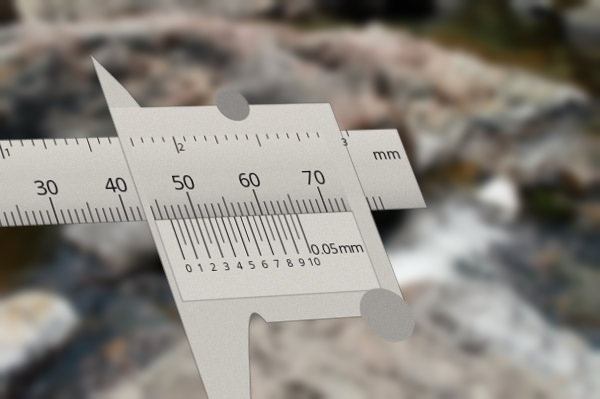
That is **46.2** mm
